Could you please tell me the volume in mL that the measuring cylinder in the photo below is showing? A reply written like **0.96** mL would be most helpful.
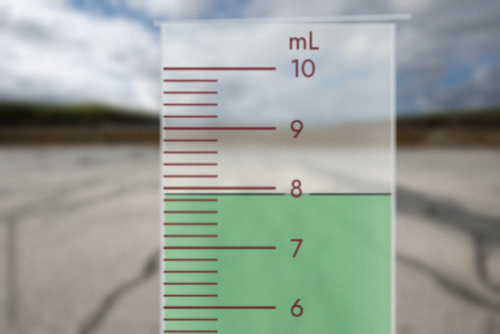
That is **7.9** mL
